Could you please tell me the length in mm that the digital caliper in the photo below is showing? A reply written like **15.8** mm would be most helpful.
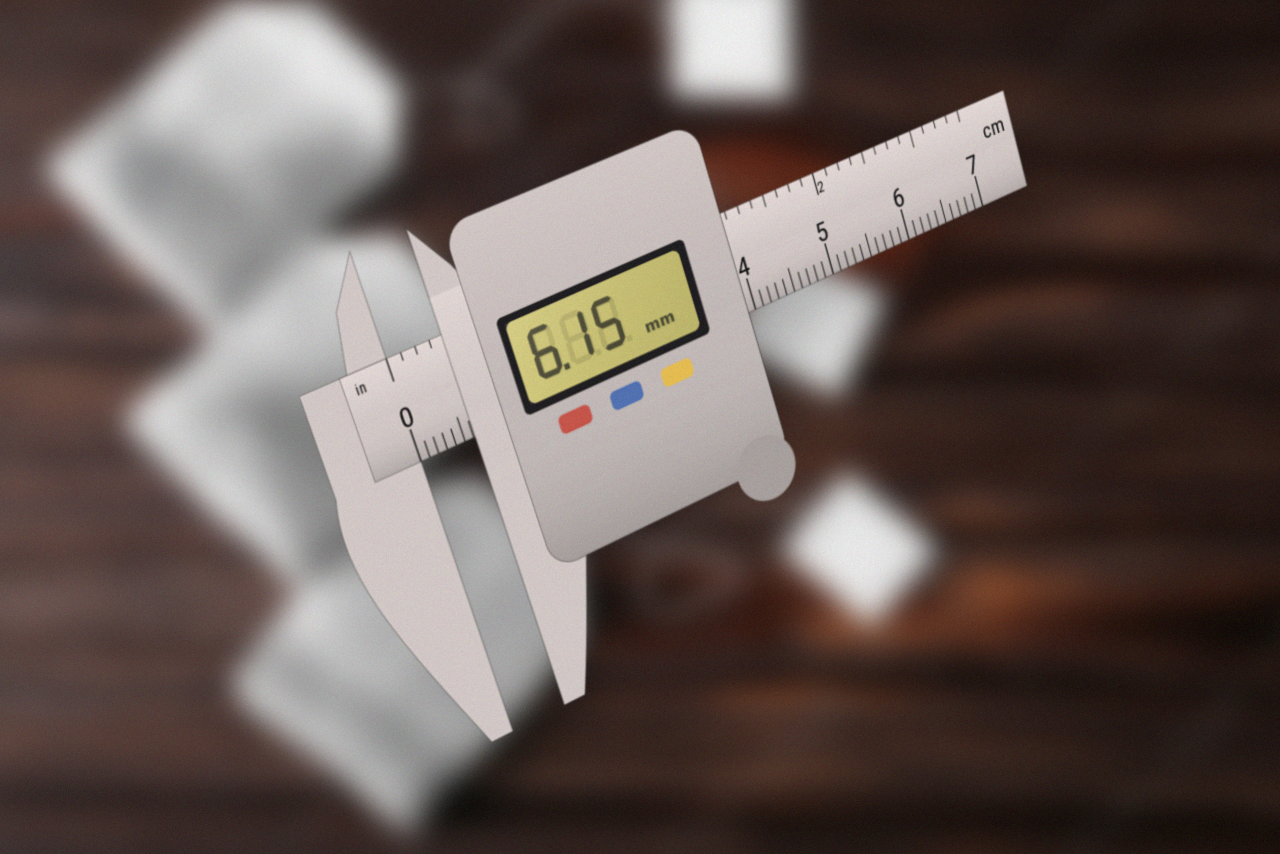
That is **6.15** mm
